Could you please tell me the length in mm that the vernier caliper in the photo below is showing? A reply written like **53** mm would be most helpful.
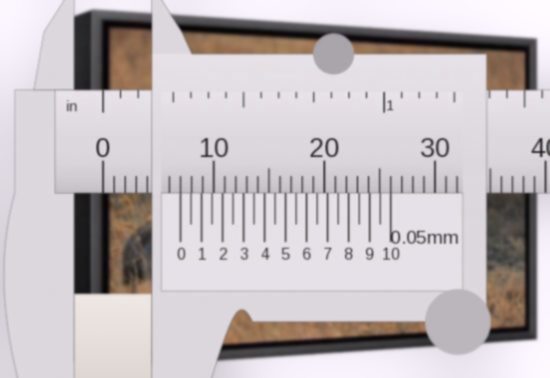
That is **7.0** mm
